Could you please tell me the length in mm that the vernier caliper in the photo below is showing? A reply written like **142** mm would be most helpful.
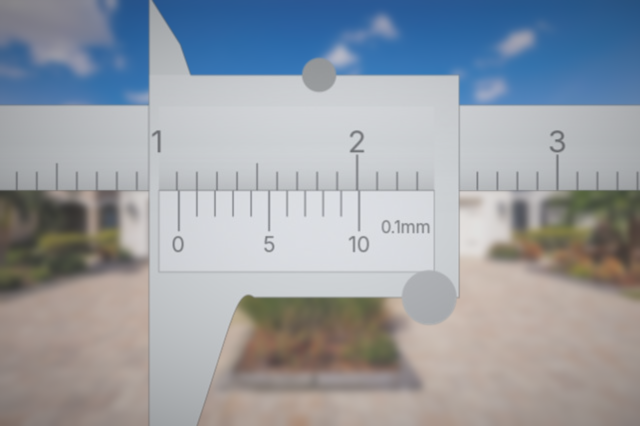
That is **11.1** mm
